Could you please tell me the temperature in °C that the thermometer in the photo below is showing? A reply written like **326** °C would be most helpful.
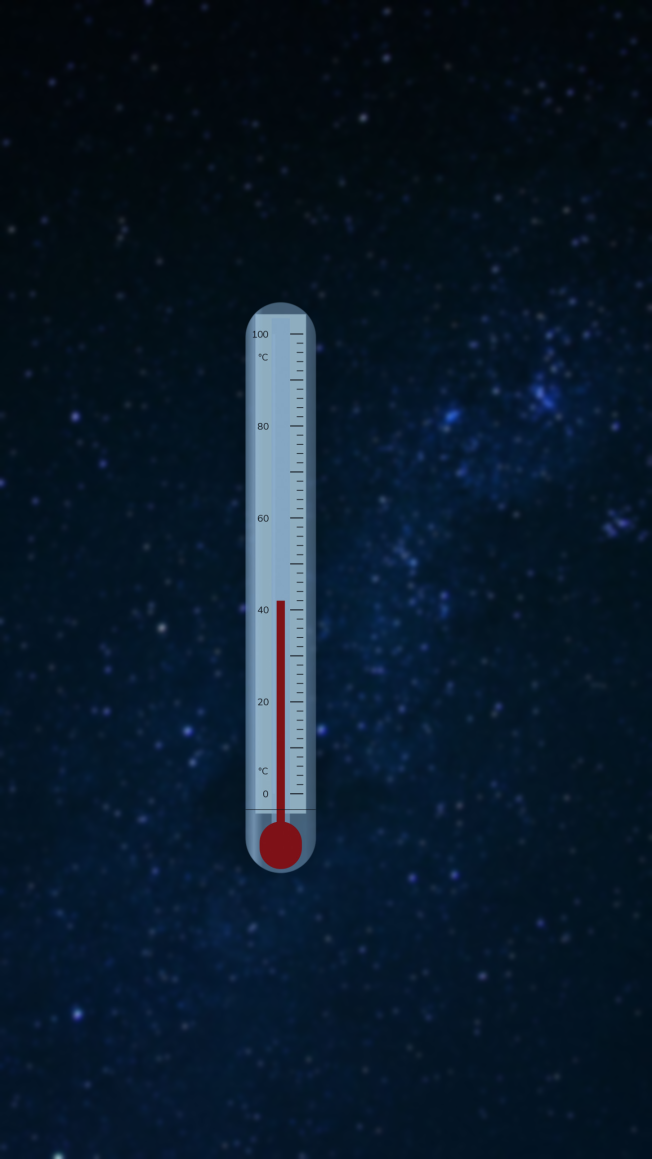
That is **42** °C
